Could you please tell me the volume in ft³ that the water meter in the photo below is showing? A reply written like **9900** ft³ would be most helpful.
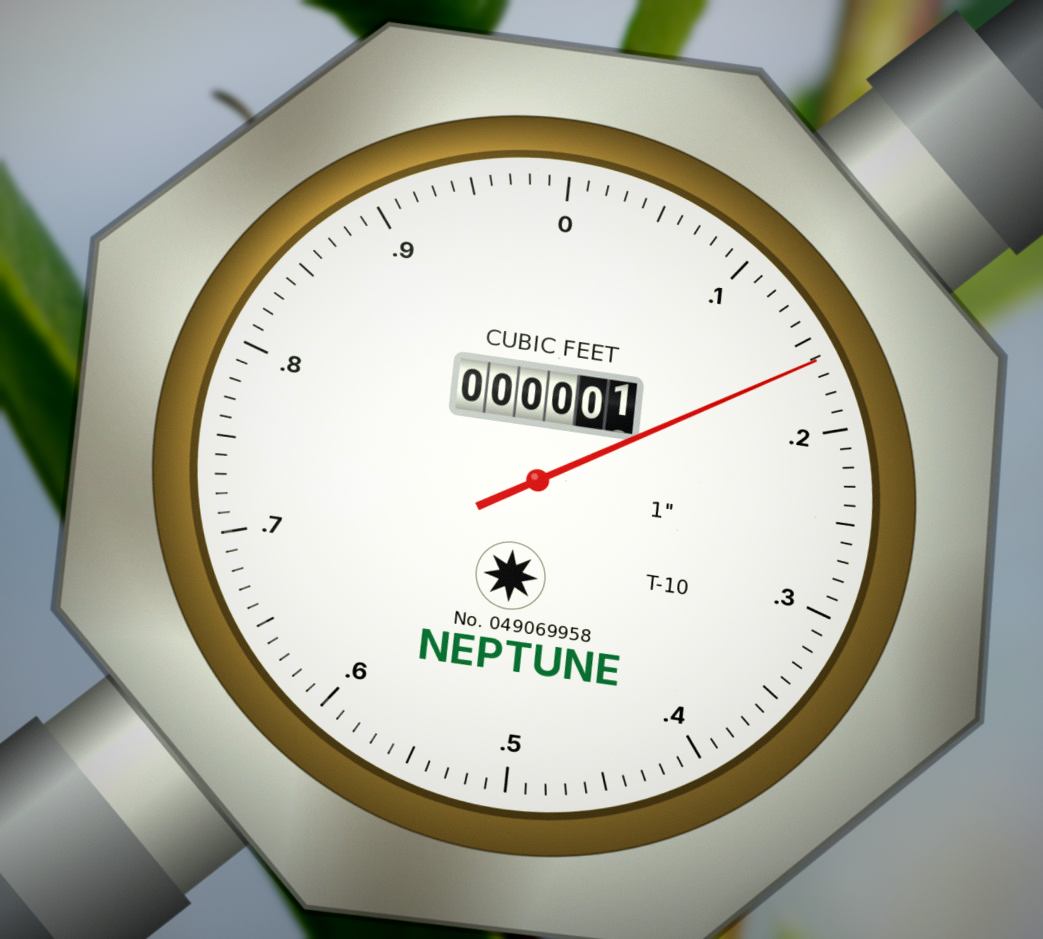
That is **1.16** ft³
